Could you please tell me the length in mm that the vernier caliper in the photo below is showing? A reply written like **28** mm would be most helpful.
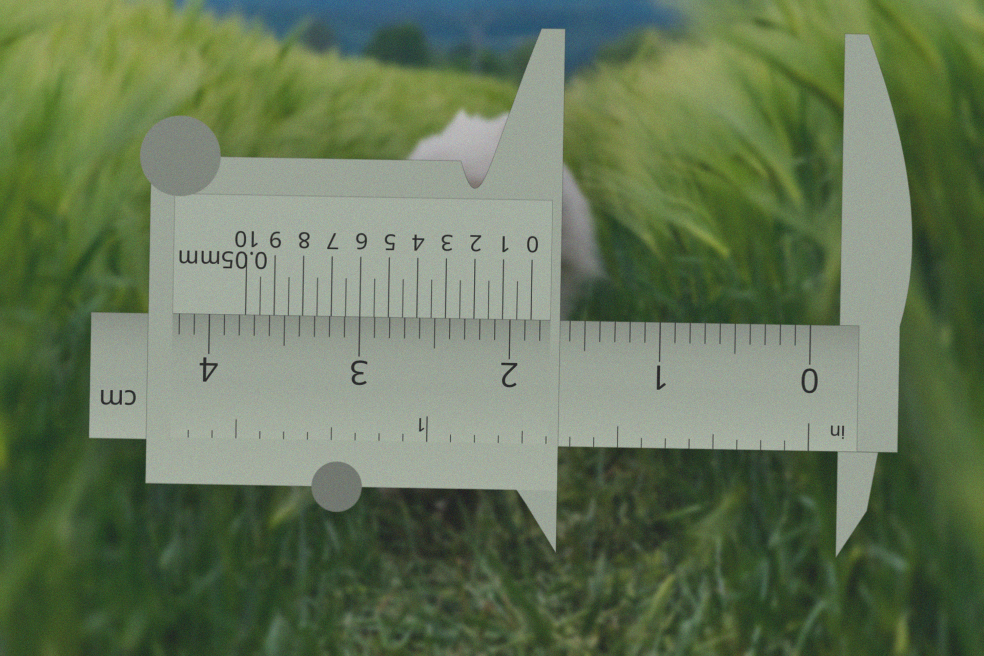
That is **18.6** mm
